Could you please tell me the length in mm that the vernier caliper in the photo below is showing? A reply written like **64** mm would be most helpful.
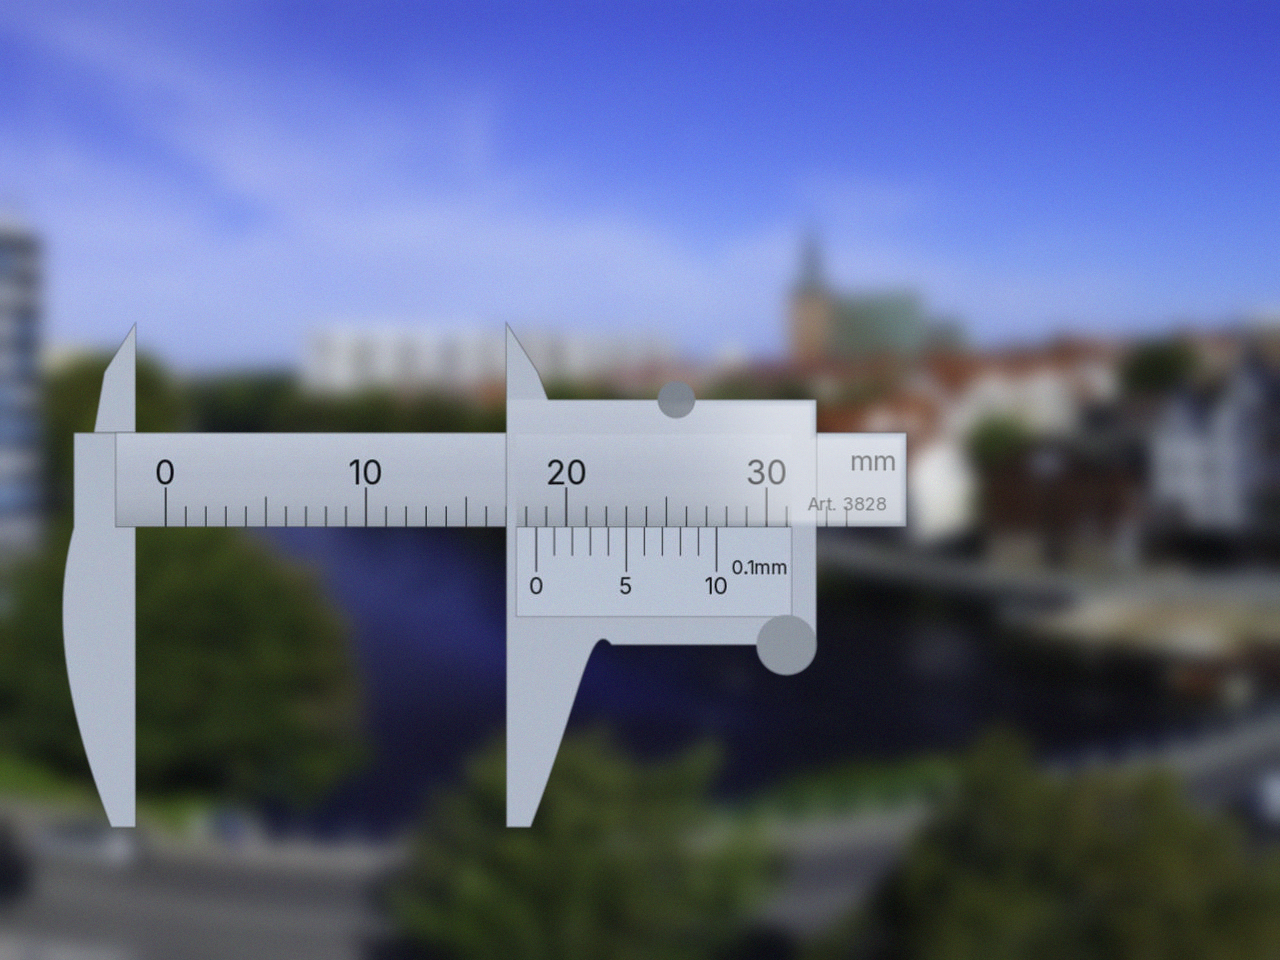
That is **18.5** mm
